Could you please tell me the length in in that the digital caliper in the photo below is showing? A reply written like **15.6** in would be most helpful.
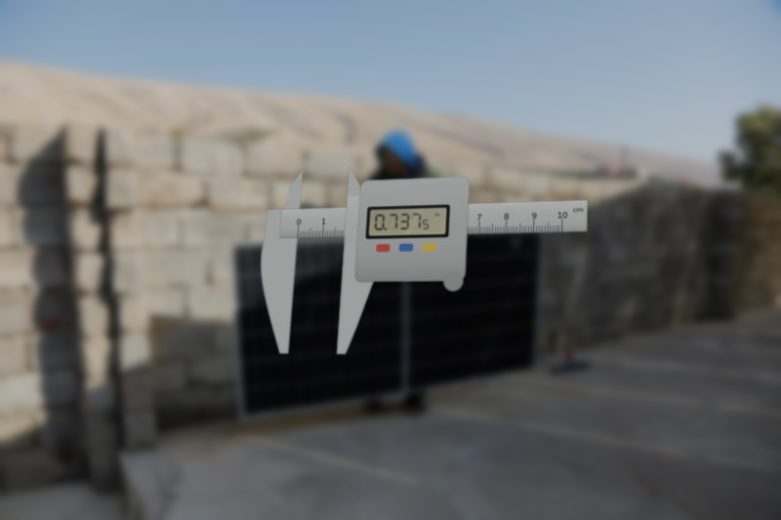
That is **0.7375** in
